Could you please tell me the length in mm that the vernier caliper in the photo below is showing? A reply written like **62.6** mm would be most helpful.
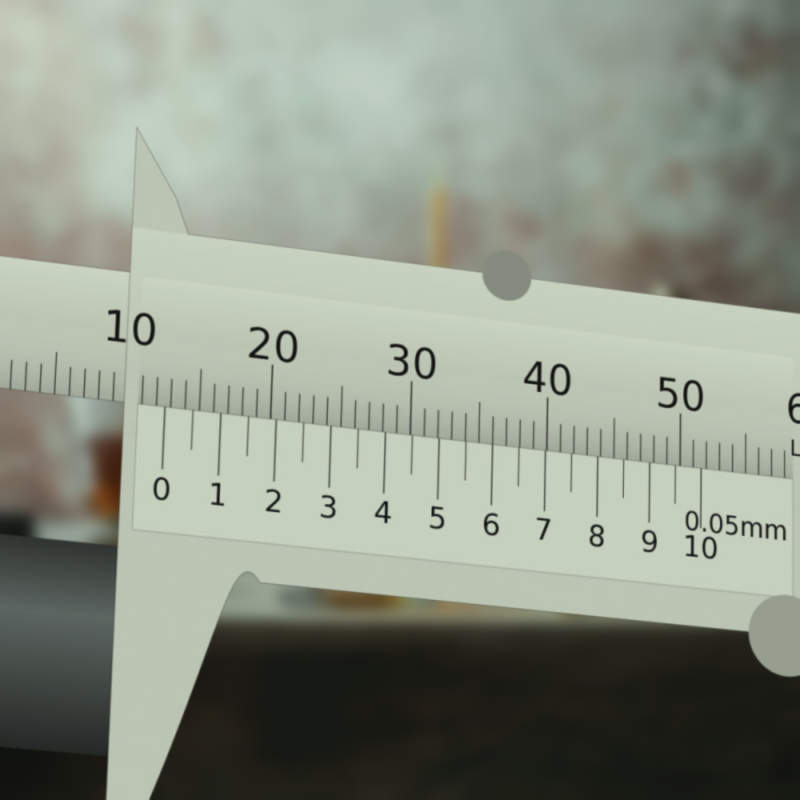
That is **12.6** mm
